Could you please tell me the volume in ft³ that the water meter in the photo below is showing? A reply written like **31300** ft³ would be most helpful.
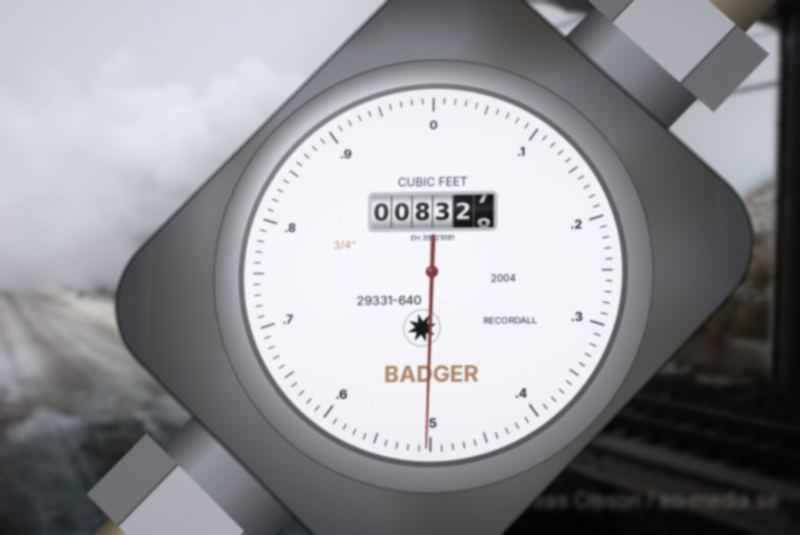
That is **8327.50** ft³
